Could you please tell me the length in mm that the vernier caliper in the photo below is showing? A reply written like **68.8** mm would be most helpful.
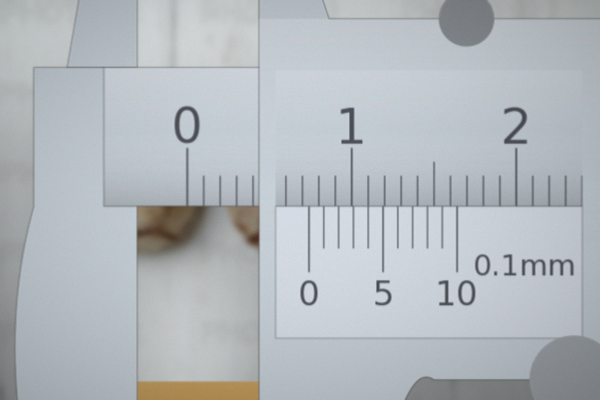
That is **7.4** mm
